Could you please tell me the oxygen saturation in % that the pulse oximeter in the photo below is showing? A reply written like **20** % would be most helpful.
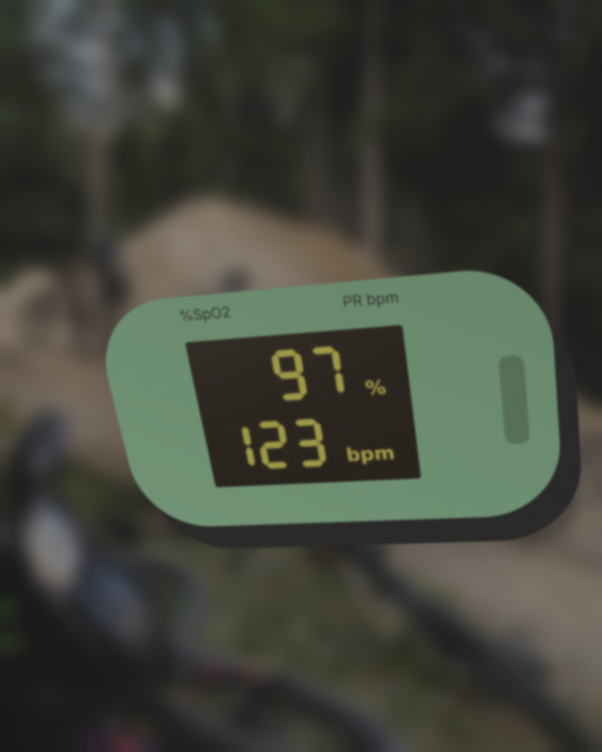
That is **97** %
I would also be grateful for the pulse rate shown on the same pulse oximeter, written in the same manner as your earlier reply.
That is **123** bpm
